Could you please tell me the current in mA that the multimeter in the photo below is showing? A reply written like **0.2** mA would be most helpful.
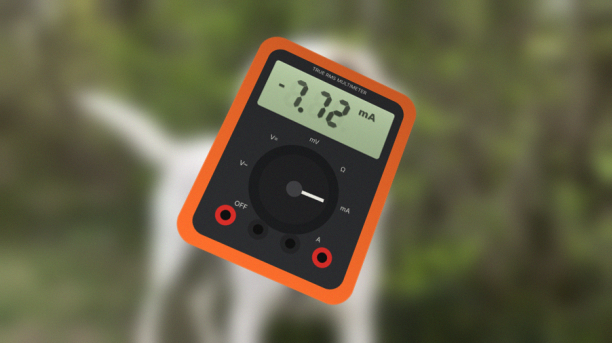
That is **-7.72** mA
